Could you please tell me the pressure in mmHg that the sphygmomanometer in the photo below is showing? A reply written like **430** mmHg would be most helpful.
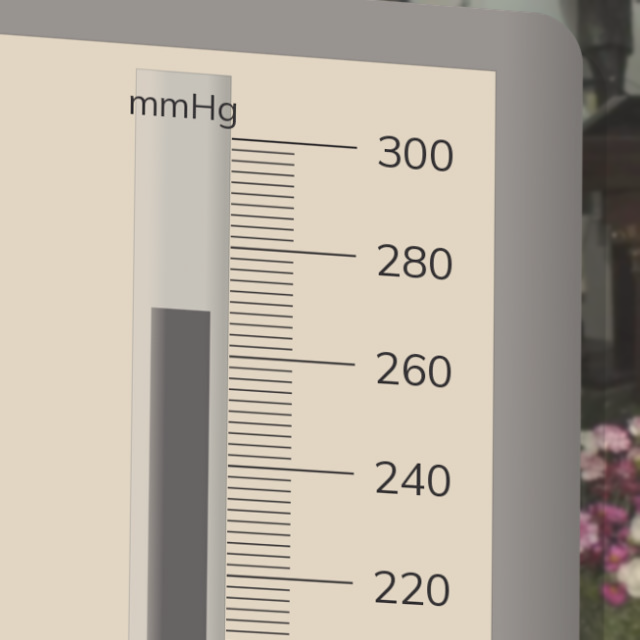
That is **268** mmHg
